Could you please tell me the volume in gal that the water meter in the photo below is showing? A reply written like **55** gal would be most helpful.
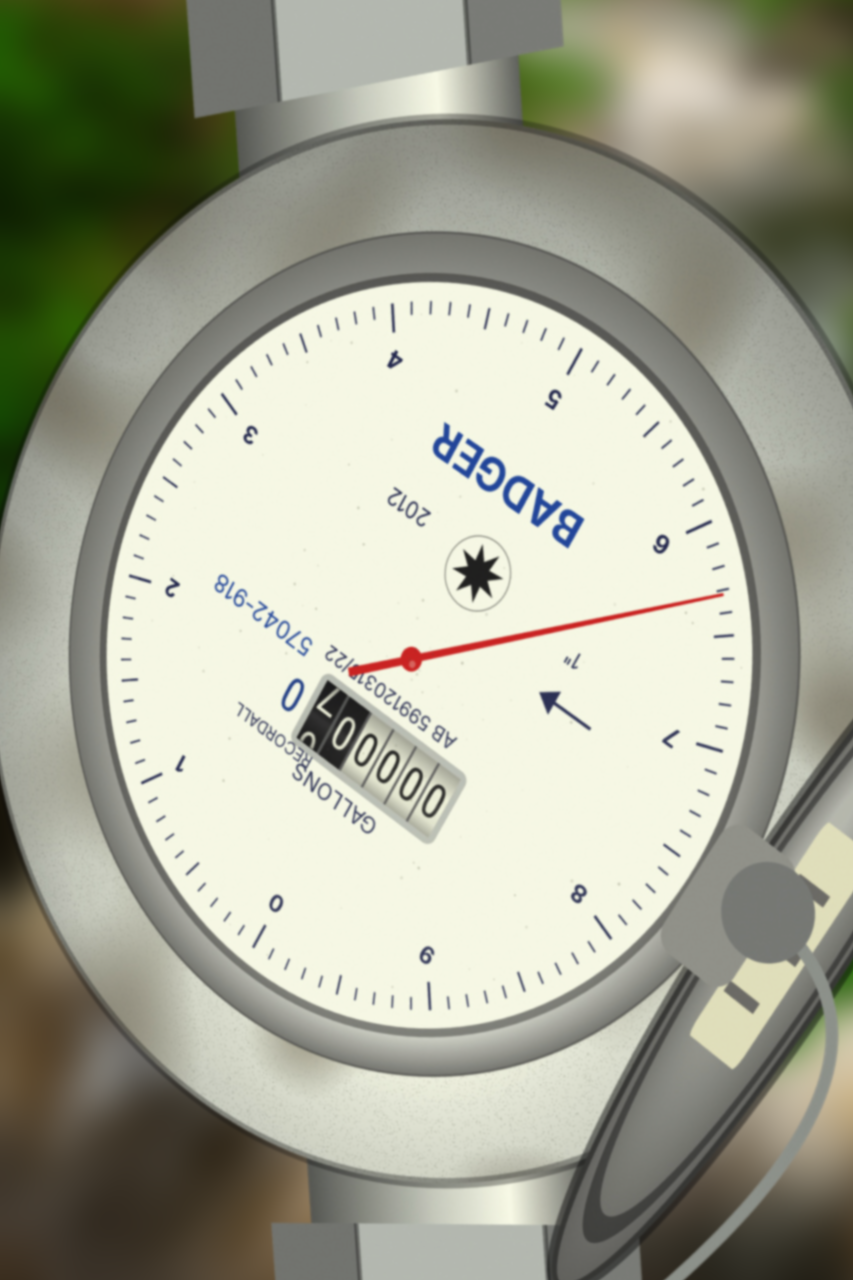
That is **66.3** gal
